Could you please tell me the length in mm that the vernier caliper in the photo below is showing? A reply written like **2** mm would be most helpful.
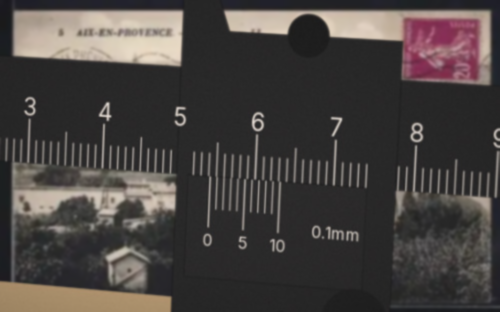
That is **54.2** mm
